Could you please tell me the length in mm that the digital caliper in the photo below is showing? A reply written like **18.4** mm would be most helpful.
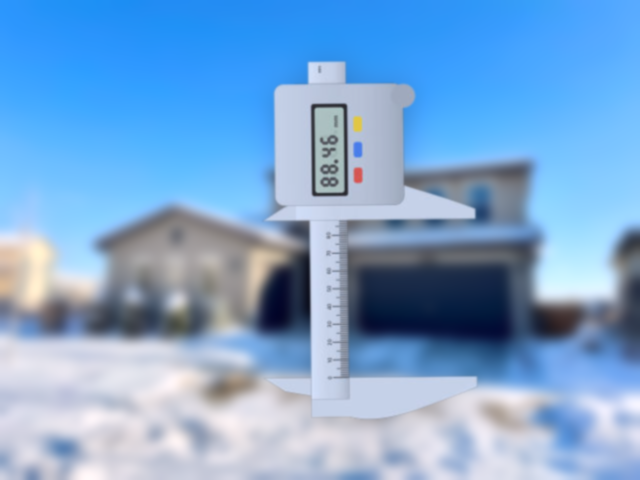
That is **88.46** mm
